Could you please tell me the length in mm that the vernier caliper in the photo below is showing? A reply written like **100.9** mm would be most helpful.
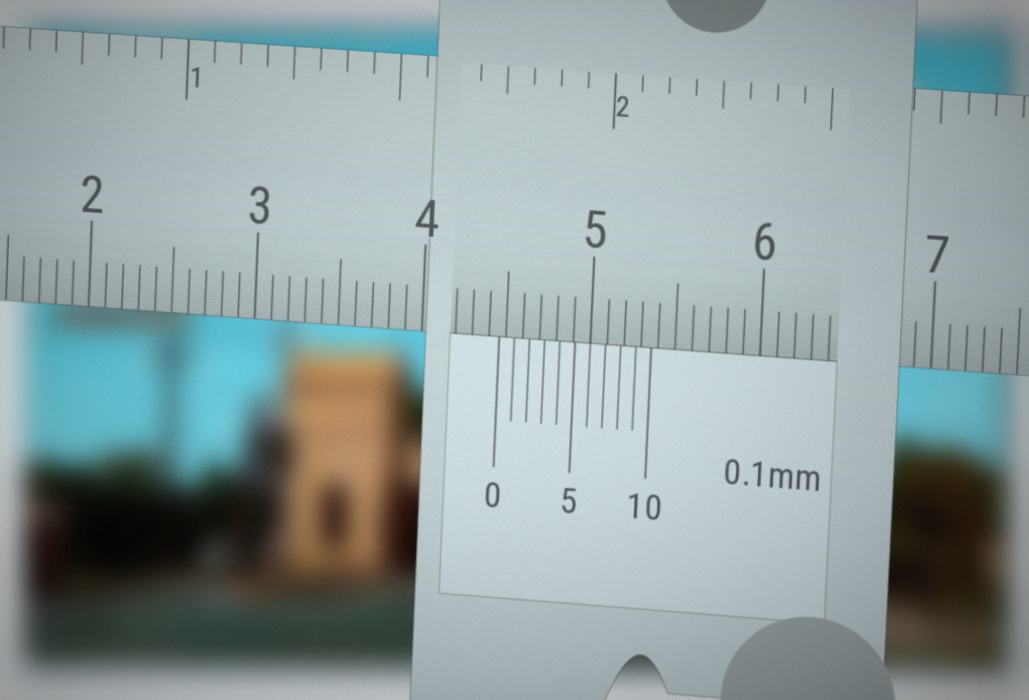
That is **44.6** mm
